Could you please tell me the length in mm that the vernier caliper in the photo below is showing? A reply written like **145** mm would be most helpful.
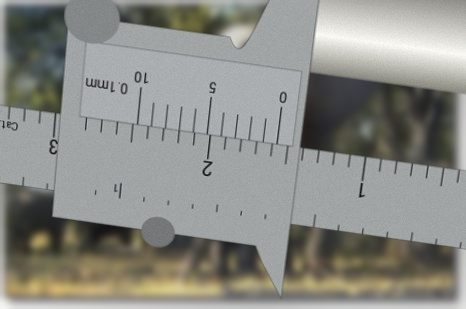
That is **15.7** mm
